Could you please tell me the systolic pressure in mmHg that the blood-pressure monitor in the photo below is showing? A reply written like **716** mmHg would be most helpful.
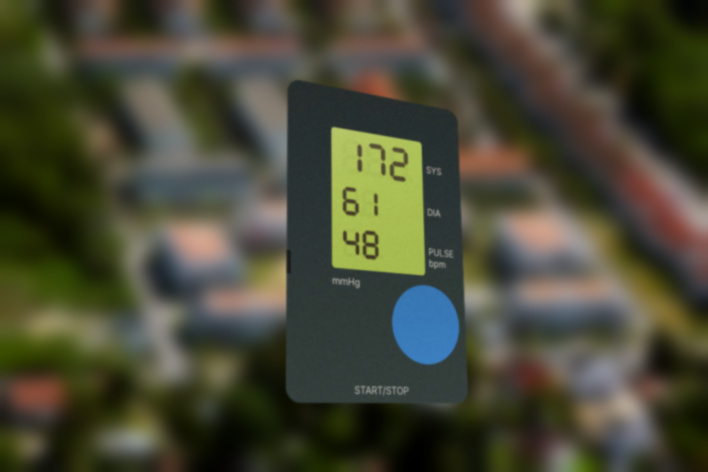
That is **172** mmHg
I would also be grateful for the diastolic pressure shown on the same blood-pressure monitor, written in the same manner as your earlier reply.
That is **61** mmHg
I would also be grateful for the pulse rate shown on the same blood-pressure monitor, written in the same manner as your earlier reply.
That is **48** bpm
